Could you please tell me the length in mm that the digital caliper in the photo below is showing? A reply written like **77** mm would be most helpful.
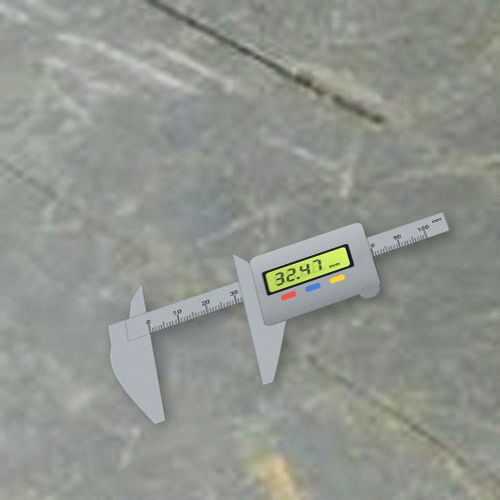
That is **32.47** mm
